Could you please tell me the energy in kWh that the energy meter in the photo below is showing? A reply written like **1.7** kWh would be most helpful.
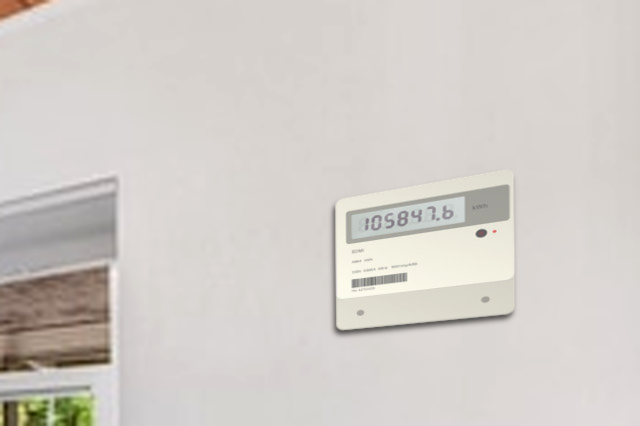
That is **105847.6** kWh
